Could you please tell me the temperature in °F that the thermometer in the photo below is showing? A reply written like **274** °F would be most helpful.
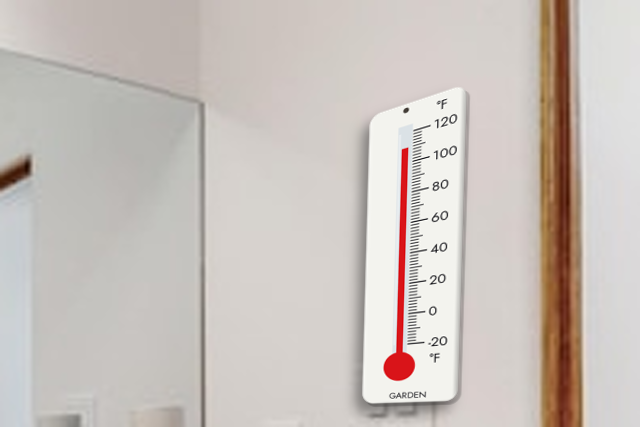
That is **110** °F
